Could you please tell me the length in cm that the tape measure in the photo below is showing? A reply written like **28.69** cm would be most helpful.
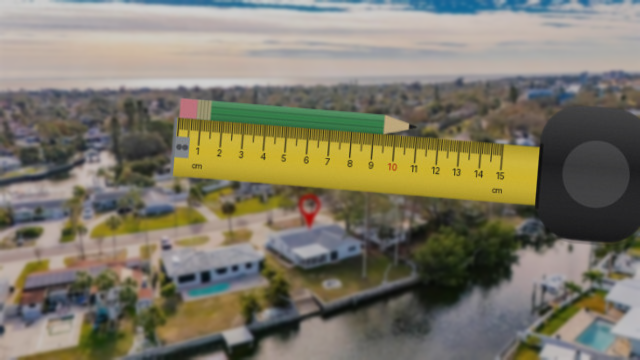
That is **11** cm
